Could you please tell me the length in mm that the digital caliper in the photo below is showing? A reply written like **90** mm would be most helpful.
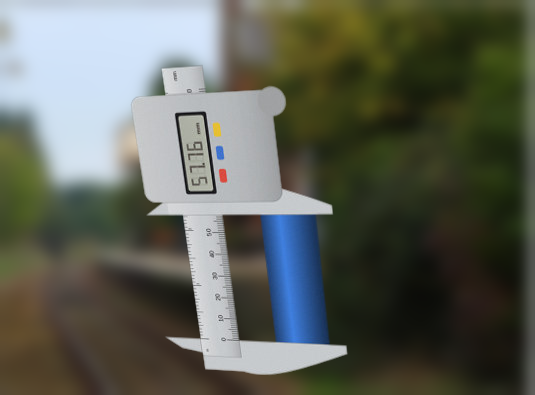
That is **57.76** mm
